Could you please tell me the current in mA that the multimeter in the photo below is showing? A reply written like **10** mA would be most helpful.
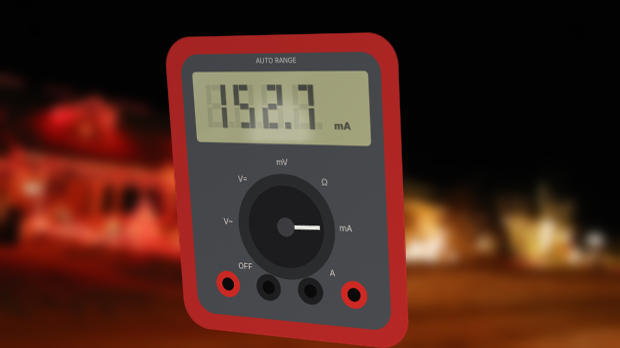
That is **152.7** mA
